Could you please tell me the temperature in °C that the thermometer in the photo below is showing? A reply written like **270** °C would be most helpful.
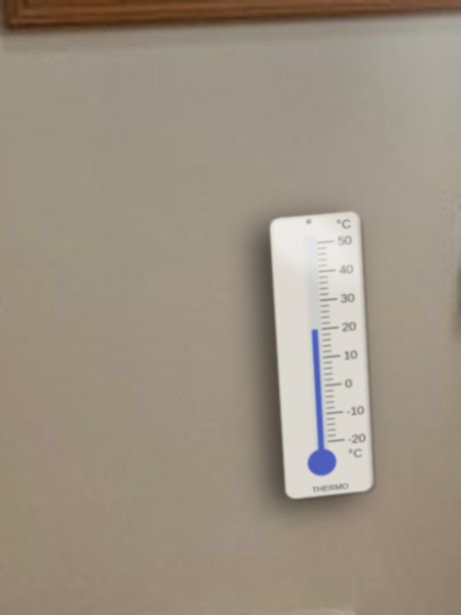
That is **20** °C
